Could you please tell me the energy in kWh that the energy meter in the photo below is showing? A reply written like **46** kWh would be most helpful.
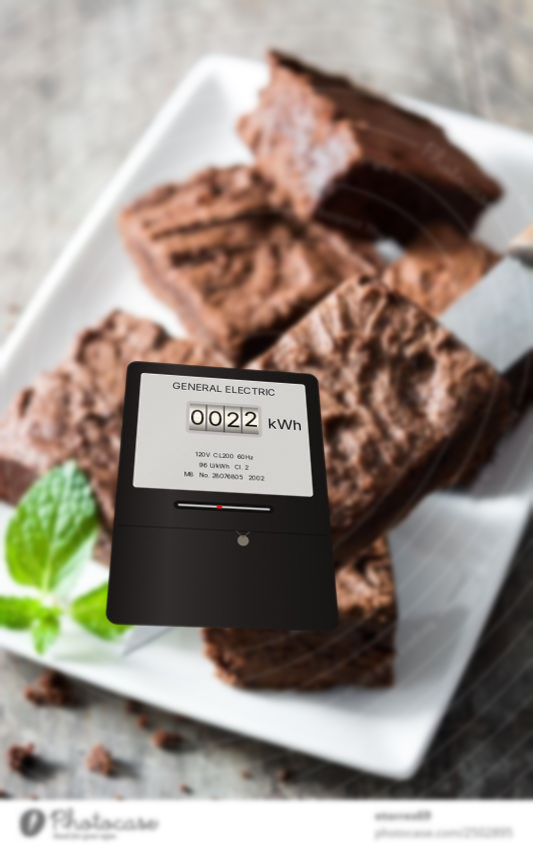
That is **22** kWh
